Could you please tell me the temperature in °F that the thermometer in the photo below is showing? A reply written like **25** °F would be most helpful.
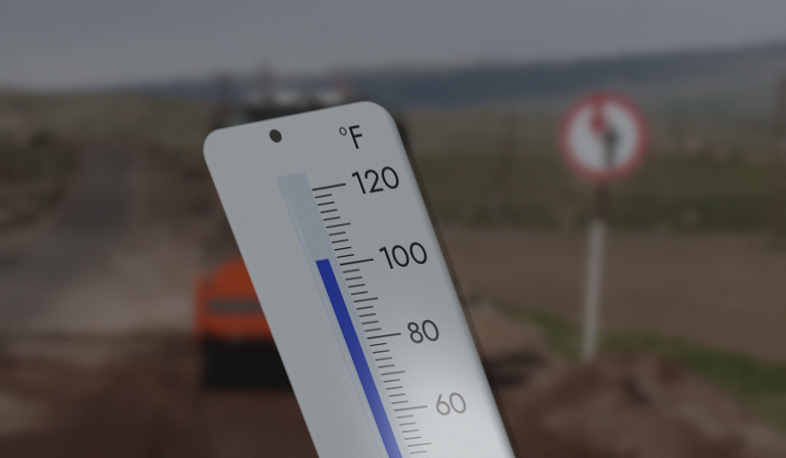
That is **102** °F
